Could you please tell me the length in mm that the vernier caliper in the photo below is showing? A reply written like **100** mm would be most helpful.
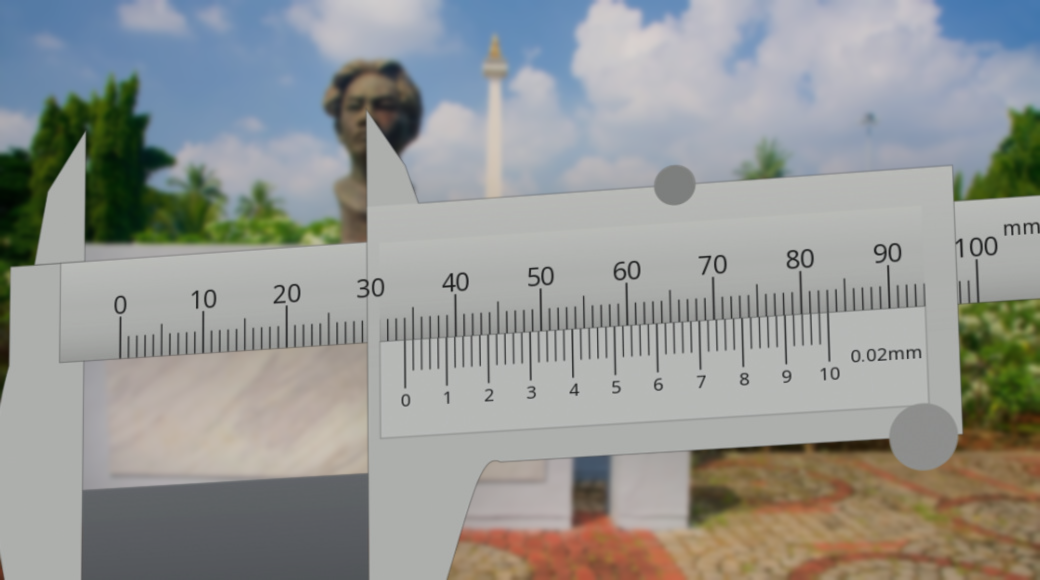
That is **34.0** mm
